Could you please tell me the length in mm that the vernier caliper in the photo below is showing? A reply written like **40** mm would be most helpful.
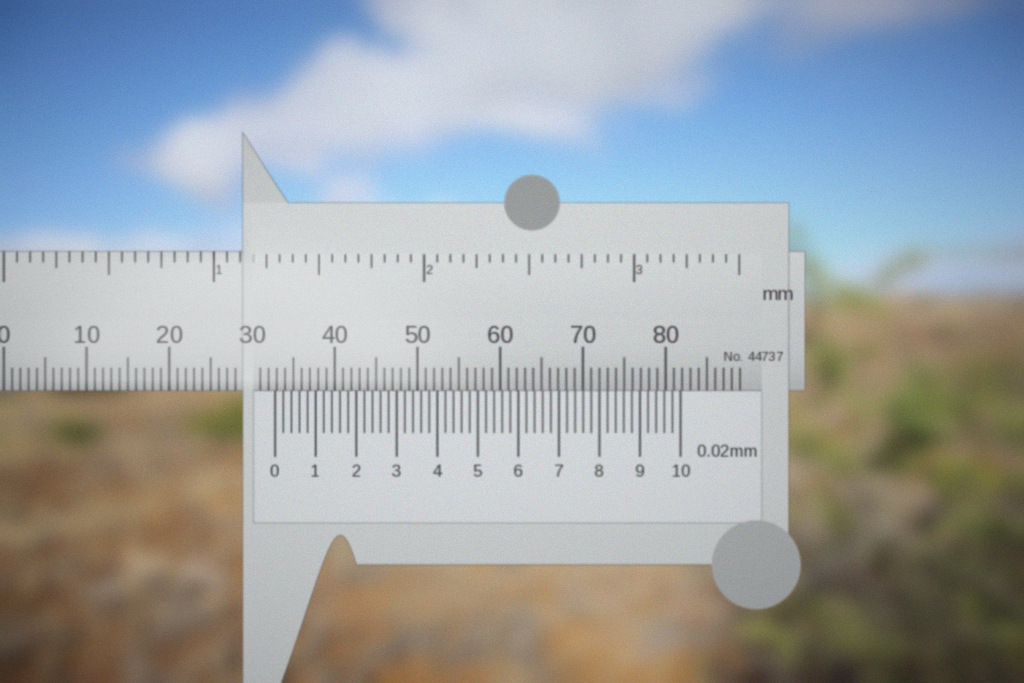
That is **32.8** mm
